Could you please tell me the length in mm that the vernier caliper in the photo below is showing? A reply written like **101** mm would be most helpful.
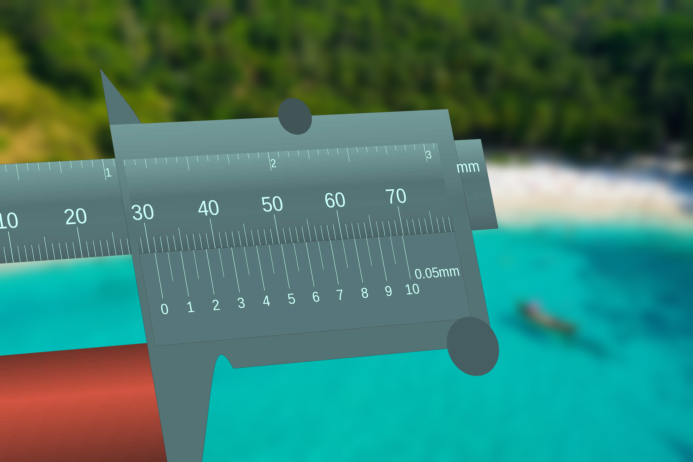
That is **30.8** mm
